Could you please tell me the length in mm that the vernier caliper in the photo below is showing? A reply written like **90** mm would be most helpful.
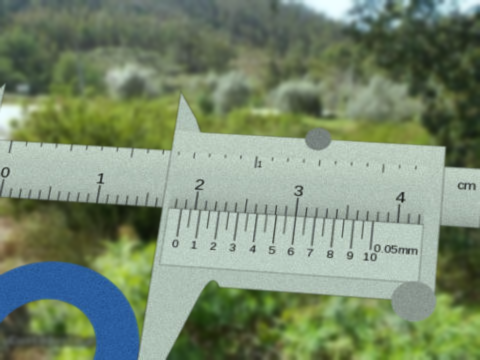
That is **18.6** mm
